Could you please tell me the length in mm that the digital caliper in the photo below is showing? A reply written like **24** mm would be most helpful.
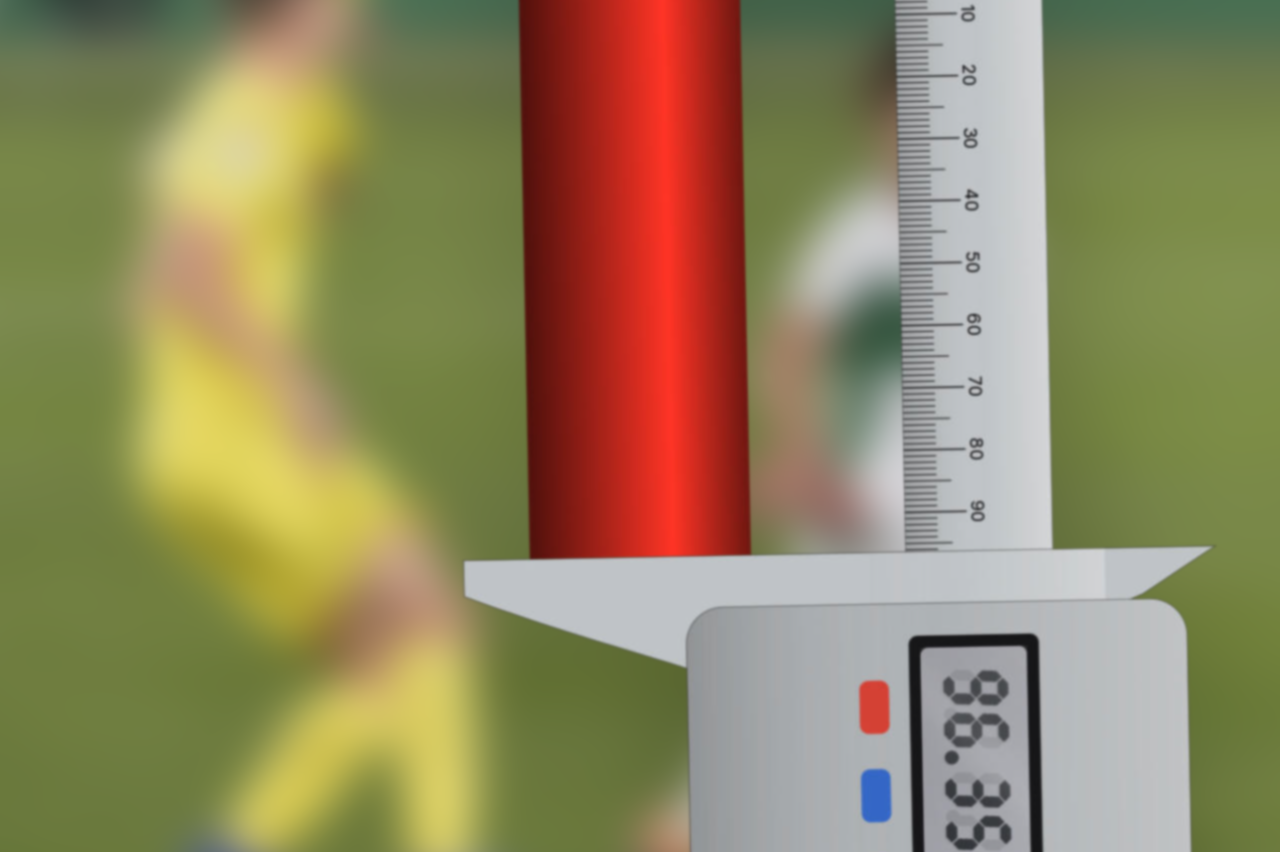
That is **96.35** mm
